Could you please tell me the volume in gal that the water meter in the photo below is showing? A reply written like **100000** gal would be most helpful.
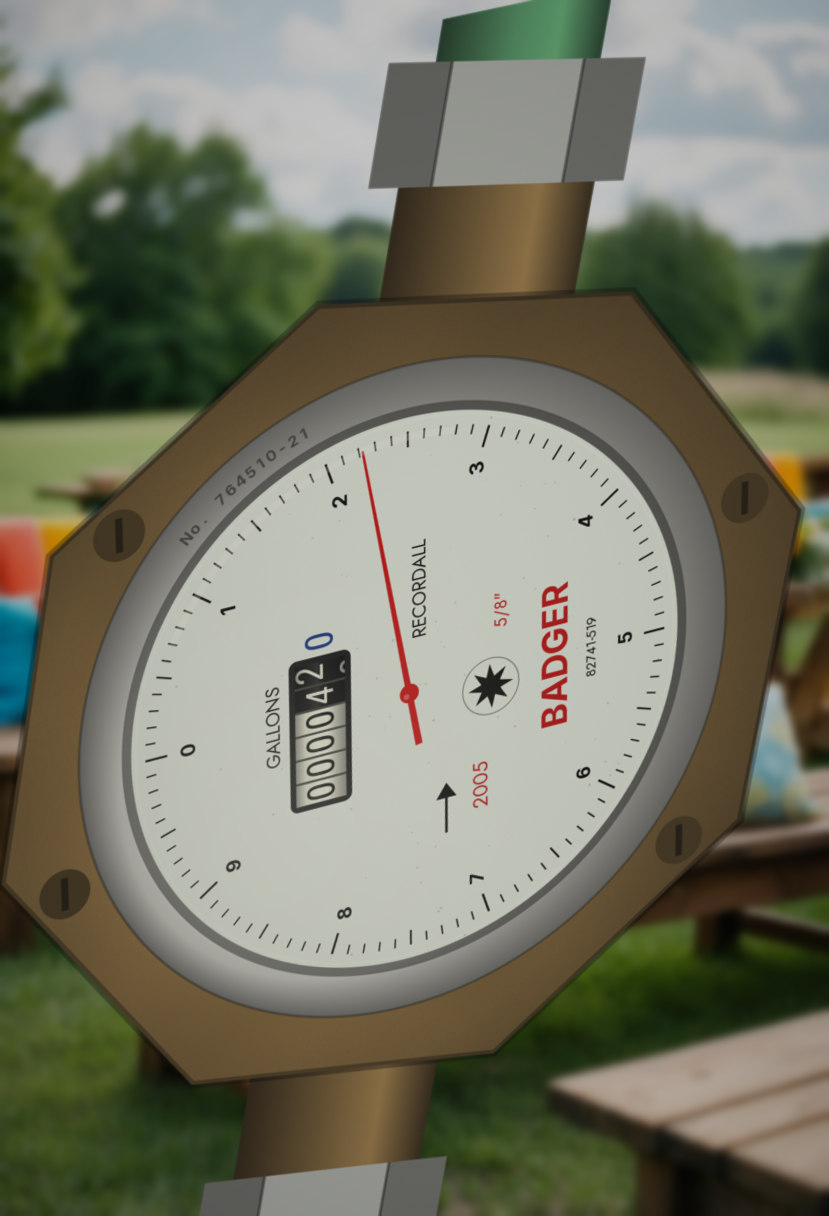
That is **422.2** gal
